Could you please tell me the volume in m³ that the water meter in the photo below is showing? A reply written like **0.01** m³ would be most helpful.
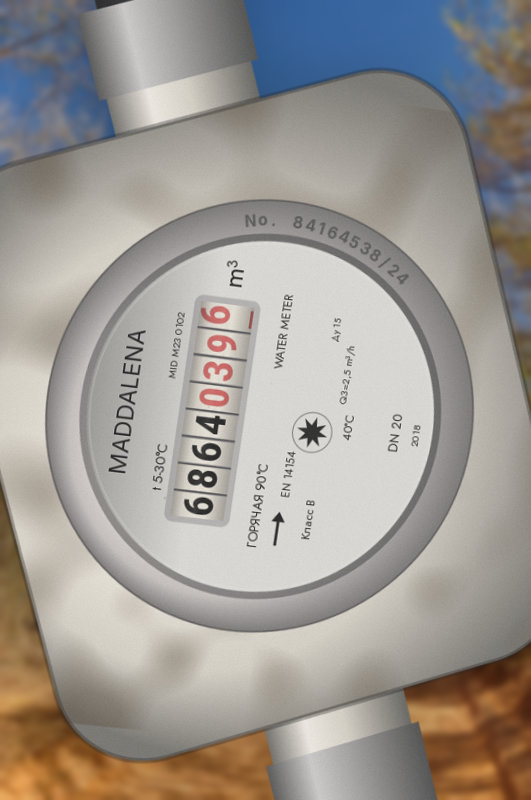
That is **6864.0396** m³
